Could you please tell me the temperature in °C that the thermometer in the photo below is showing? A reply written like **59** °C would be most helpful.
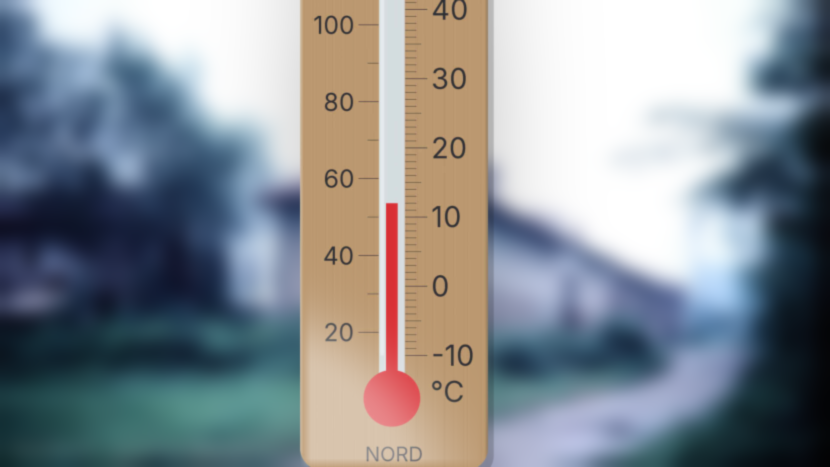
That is **12** °C
